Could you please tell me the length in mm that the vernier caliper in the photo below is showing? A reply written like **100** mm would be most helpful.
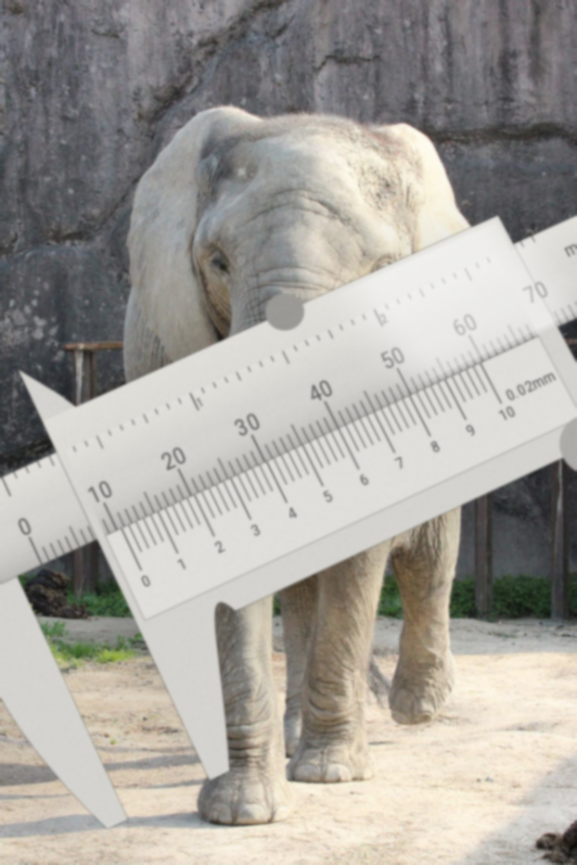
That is **10.6** mm
